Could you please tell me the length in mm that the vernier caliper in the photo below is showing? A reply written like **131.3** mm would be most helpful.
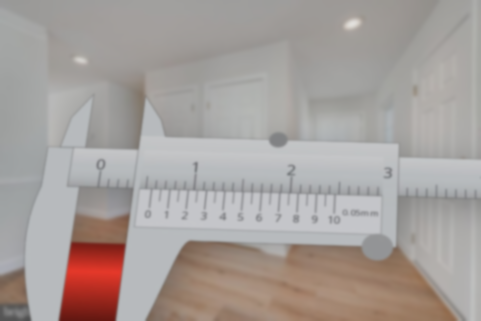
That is **5.6** mm
